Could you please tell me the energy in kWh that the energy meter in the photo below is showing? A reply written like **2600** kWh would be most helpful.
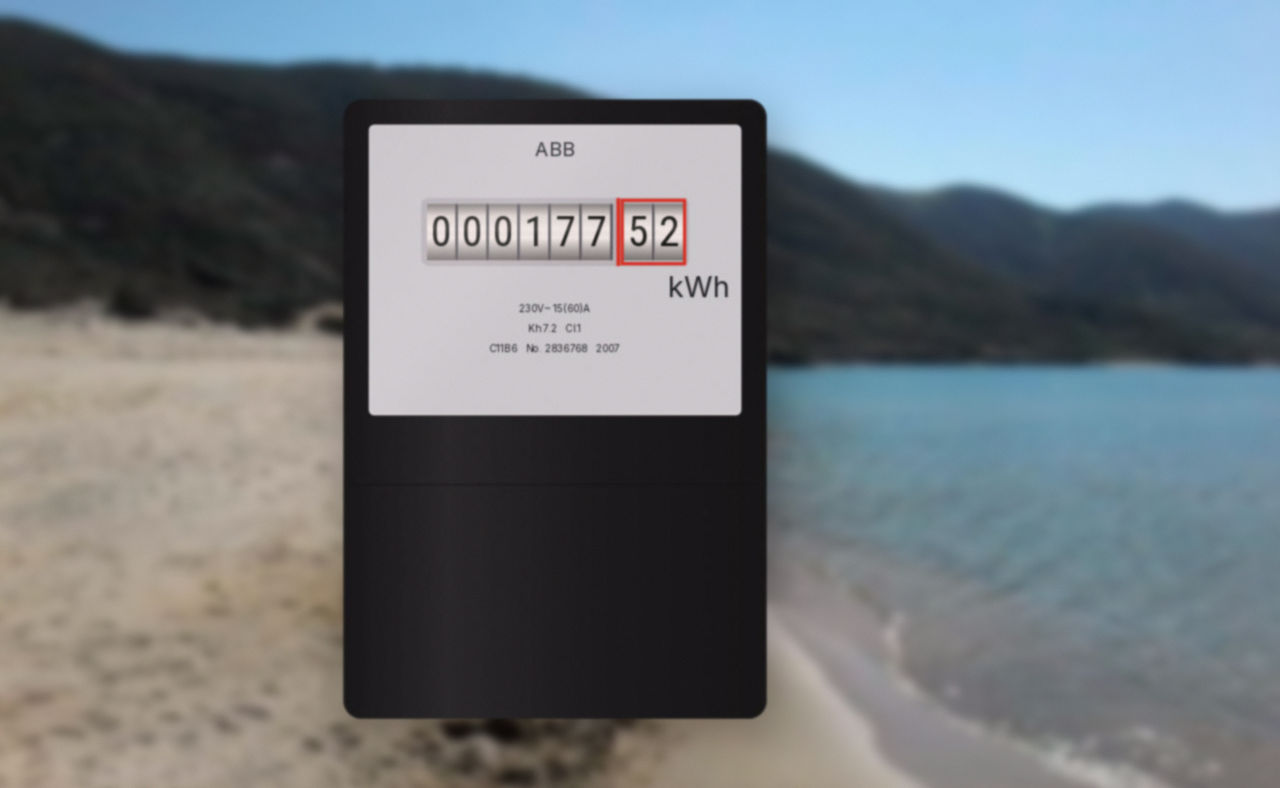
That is **177.52** kWh
